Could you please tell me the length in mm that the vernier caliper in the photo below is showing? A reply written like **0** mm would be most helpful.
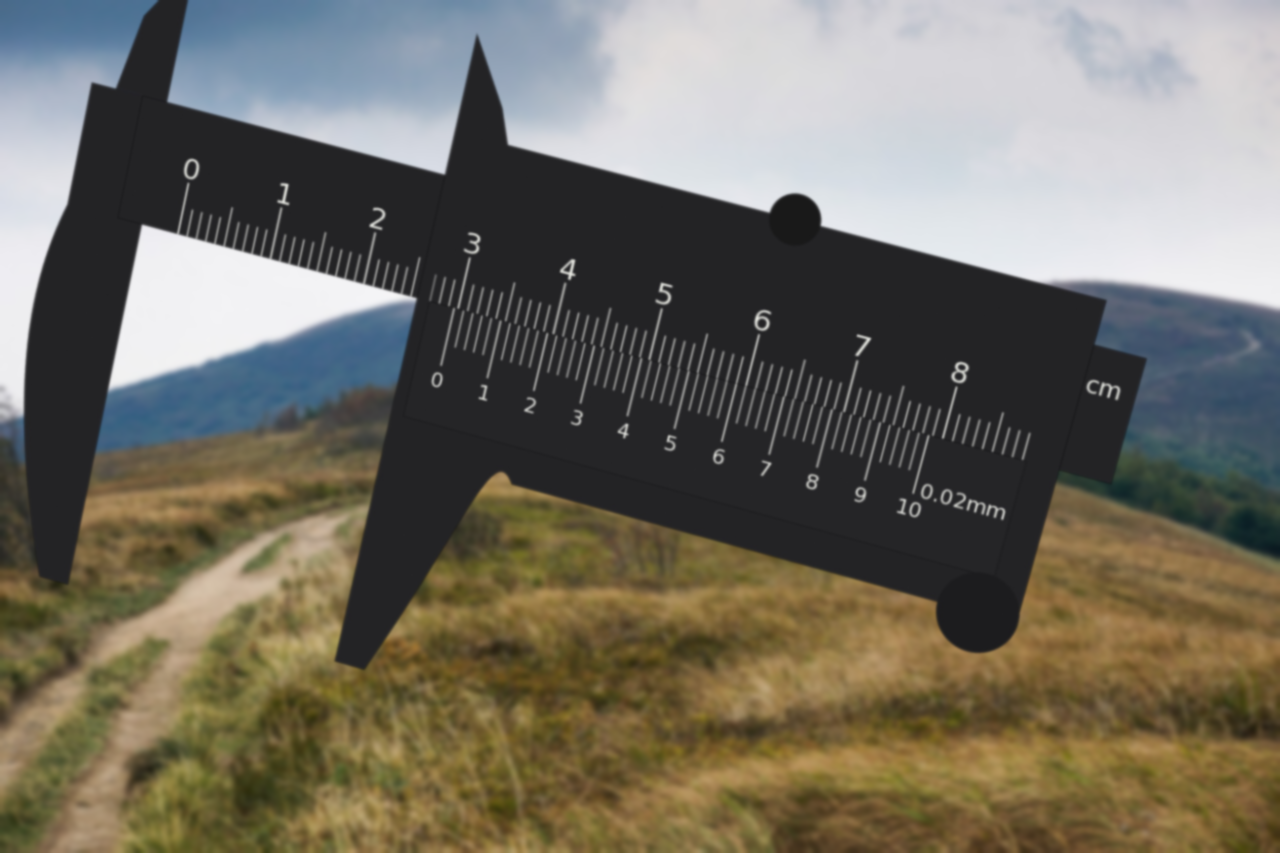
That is **29.6** mm
